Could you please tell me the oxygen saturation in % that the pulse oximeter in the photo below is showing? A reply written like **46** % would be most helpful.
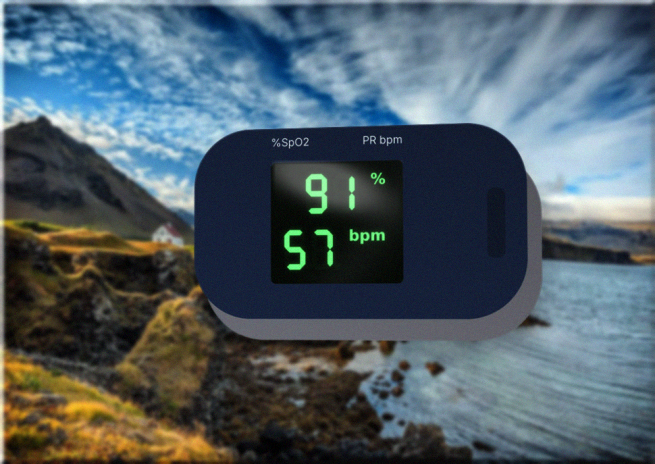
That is **91** %
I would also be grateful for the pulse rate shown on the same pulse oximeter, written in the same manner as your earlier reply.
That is **57** bpm
